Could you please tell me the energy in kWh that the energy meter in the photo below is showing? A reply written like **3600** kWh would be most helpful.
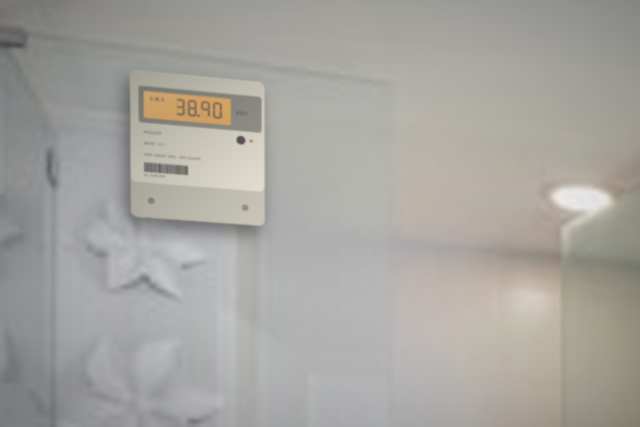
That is **38.90** kWh
